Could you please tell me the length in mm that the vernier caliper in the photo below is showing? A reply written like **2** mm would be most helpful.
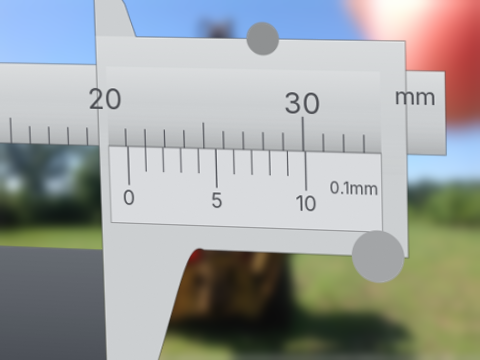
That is **21.1** mm
